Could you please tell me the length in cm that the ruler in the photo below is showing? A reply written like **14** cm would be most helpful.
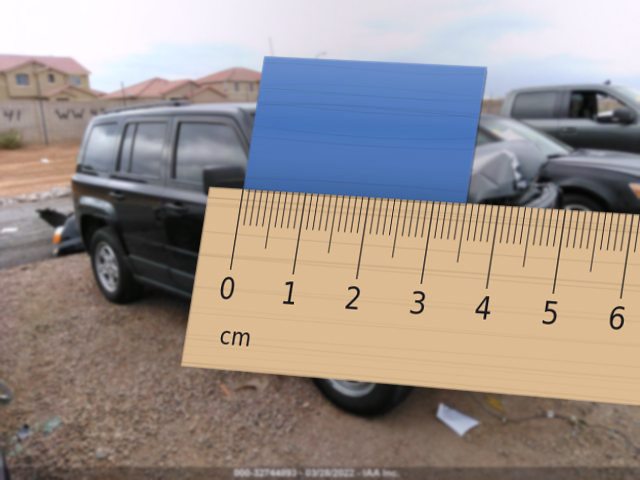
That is **3.5** cm
